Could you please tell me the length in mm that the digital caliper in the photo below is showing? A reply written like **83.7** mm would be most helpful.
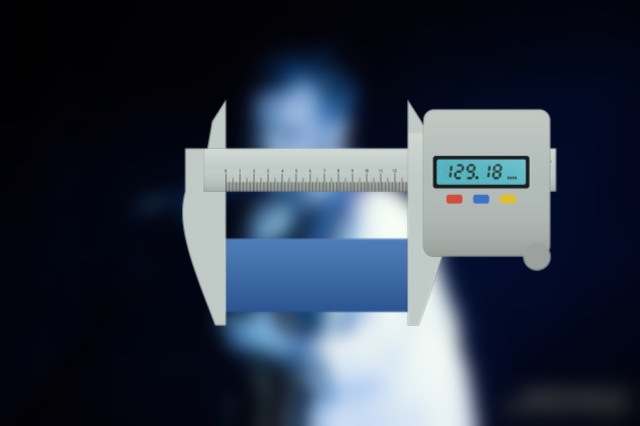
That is **129.18** mm
